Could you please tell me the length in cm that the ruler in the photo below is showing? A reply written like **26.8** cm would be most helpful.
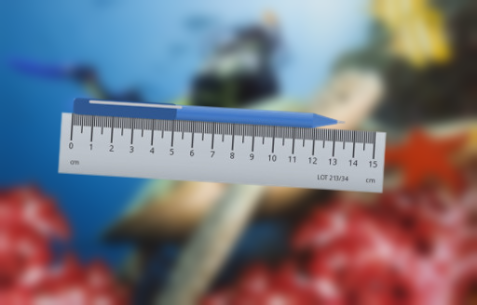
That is **13.5** cm
